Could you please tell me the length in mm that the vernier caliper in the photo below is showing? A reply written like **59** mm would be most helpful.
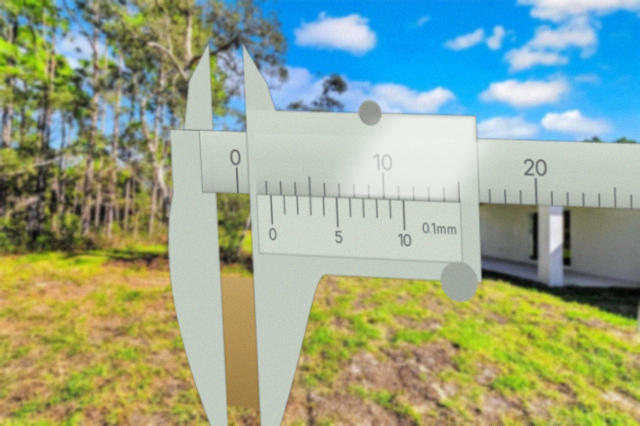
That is **2.3** mm
